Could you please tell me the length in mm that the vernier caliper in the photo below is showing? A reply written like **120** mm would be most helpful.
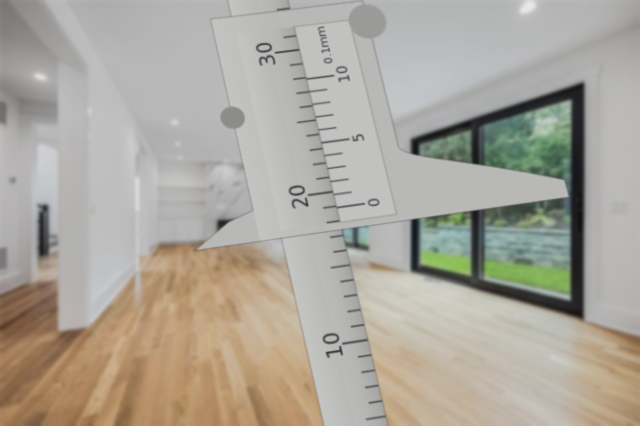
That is **18.9** mm
